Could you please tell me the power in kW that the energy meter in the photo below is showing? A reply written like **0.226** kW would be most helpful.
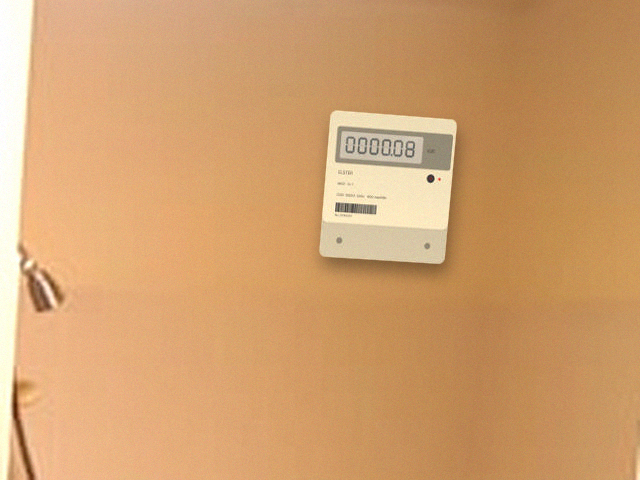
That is **0.08** kW
